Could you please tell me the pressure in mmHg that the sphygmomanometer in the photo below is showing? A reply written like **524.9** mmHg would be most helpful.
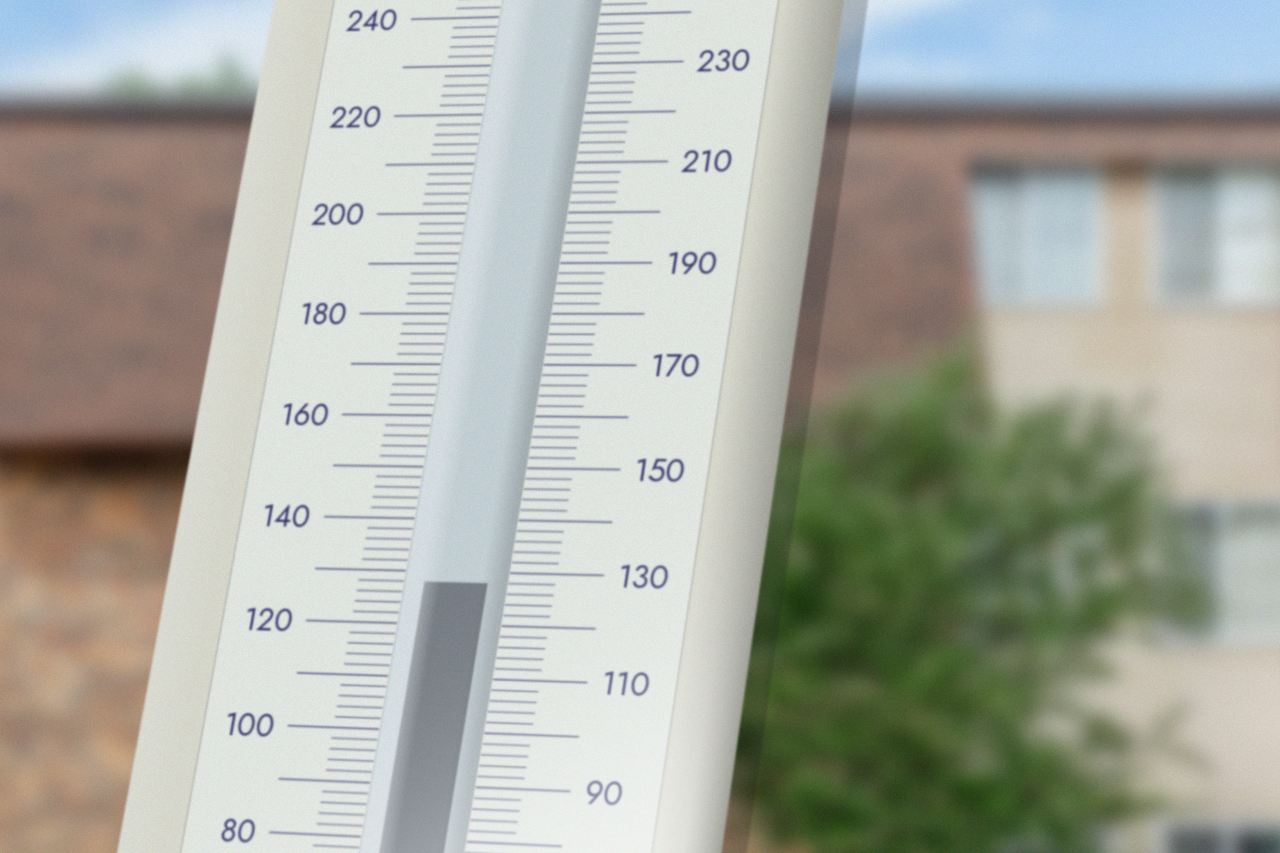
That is **128** mmHg
